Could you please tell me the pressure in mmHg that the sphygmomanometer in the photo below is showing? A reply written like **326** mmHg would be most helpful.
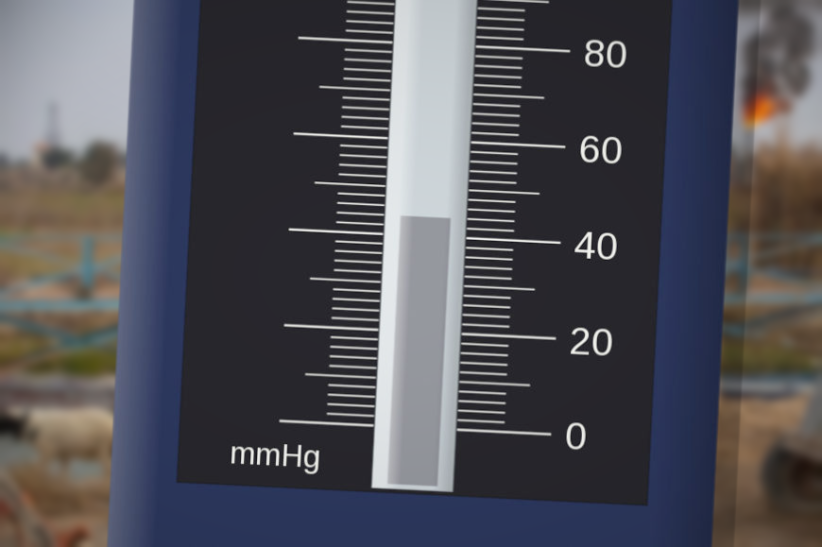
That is **44** mmHg
